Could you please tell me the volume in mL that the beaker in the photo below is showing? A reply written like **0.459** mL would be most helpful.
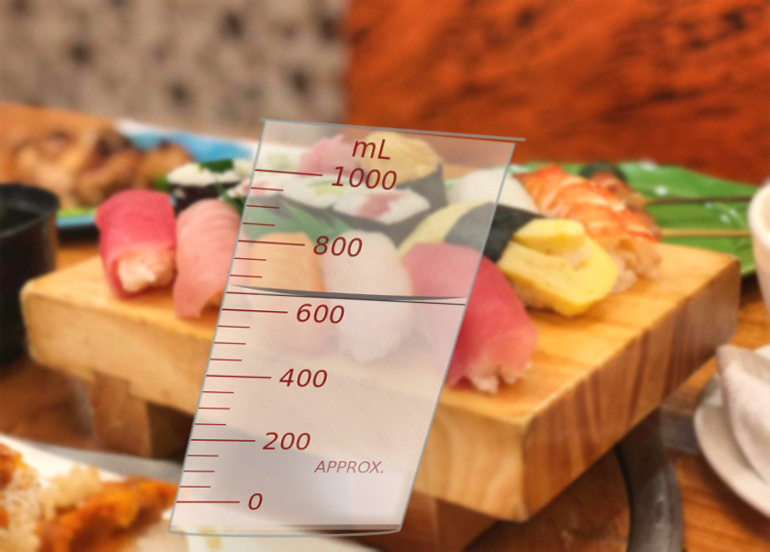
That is **650** mL
